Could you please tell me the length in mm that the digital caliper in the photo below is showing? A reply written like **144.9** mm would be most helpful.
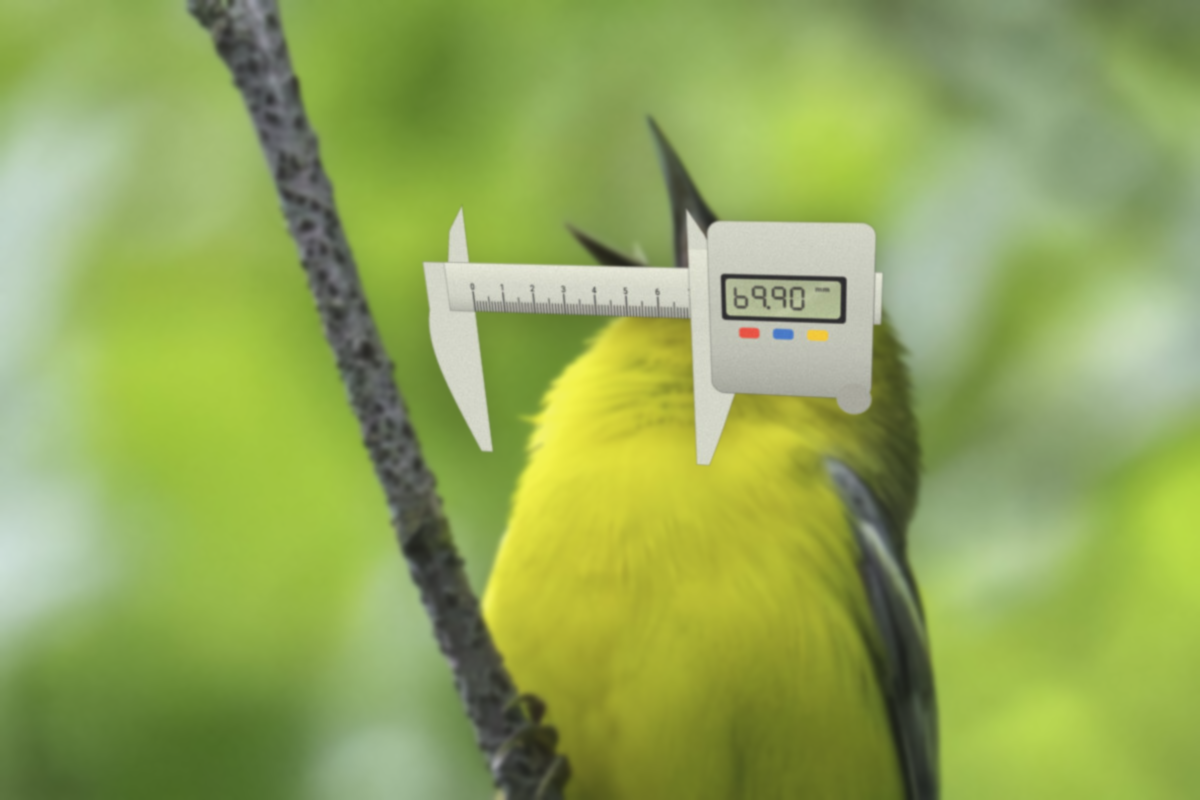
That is **69.90** mm
